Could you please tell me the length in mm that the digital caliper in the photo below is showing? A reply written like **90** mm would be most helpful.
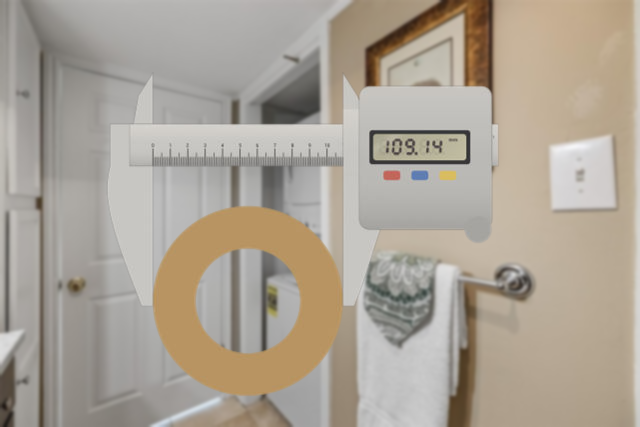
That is **109.14** mm
